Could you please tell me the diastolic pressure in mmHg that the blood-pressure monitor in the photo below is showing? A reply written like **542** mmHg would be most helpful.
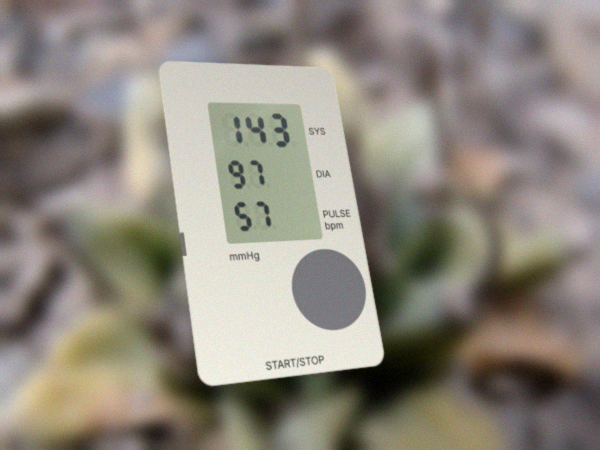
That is **97** mmHg
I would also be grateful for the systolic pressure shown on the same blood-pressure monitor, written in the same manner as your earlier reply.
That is **143** mmHg
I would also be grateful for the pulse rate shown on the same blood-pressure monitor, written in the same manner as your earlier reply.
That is **57** bpm
